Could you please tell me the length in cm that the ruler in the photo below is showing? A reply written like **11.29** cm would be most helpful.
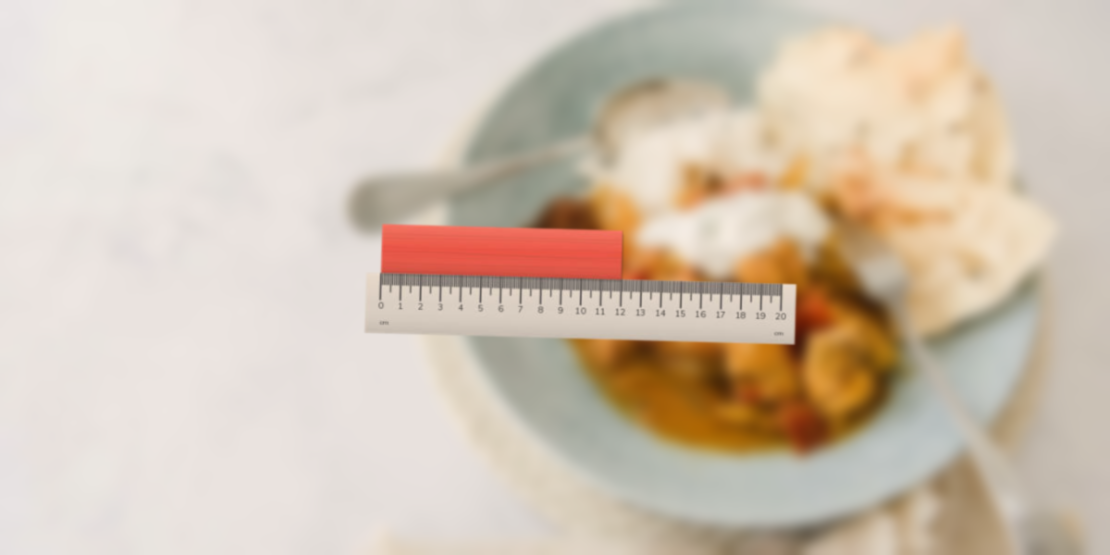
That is **12** cm
